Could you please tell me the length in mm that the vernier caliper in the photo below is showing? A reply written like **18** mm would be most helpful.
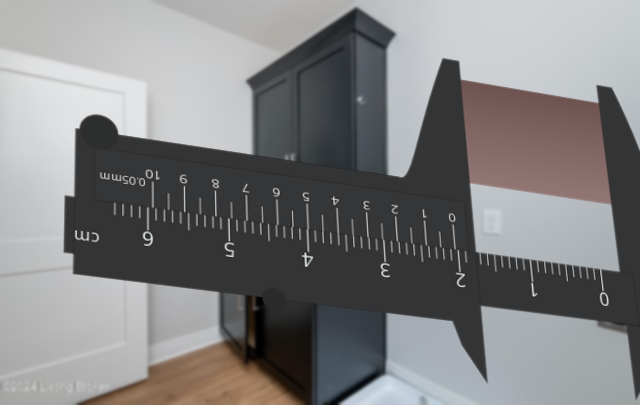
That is **20.4** mm
